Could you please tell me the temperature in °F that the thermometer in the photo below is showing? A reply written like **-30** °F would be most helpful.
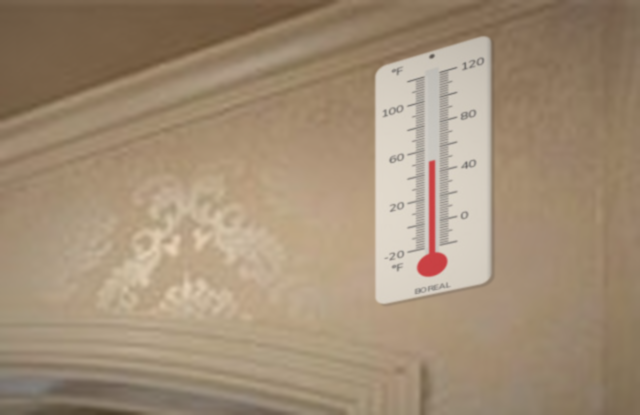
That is **50** °F
